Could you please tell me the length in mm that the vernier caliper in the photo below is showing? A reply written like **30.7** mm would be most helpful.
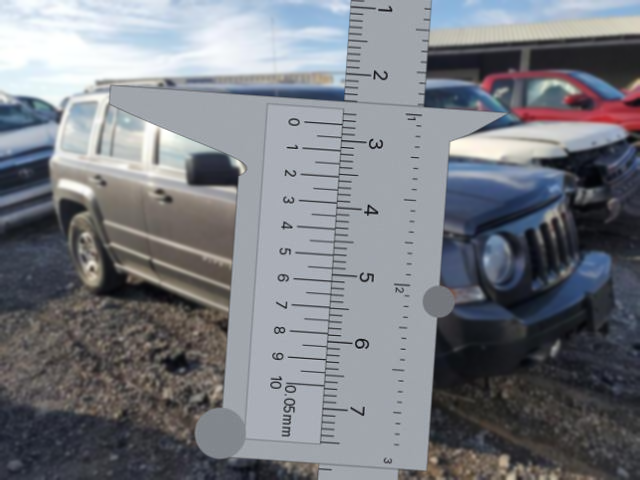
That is **27.6** mm
